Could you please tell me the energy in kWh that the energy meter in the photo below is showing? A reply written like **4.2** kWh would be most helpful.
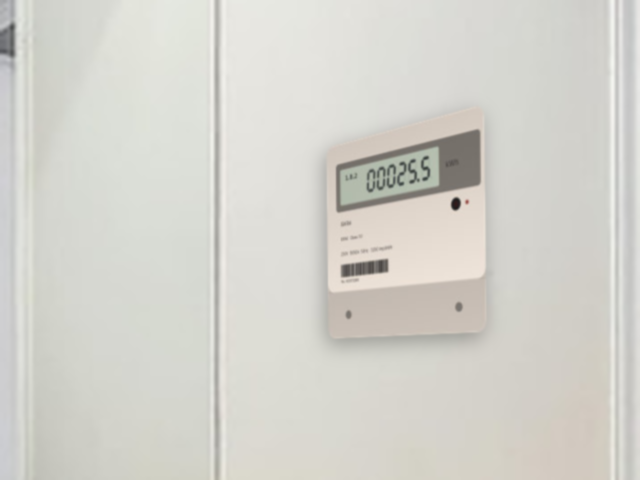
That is **25.5** kWh
